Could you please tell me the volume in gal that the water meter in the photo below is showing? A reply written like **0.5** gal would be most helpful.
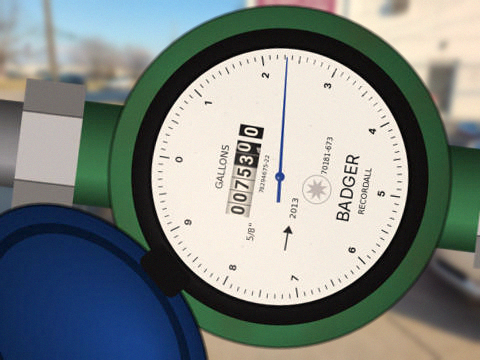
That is **75302.3** gal
